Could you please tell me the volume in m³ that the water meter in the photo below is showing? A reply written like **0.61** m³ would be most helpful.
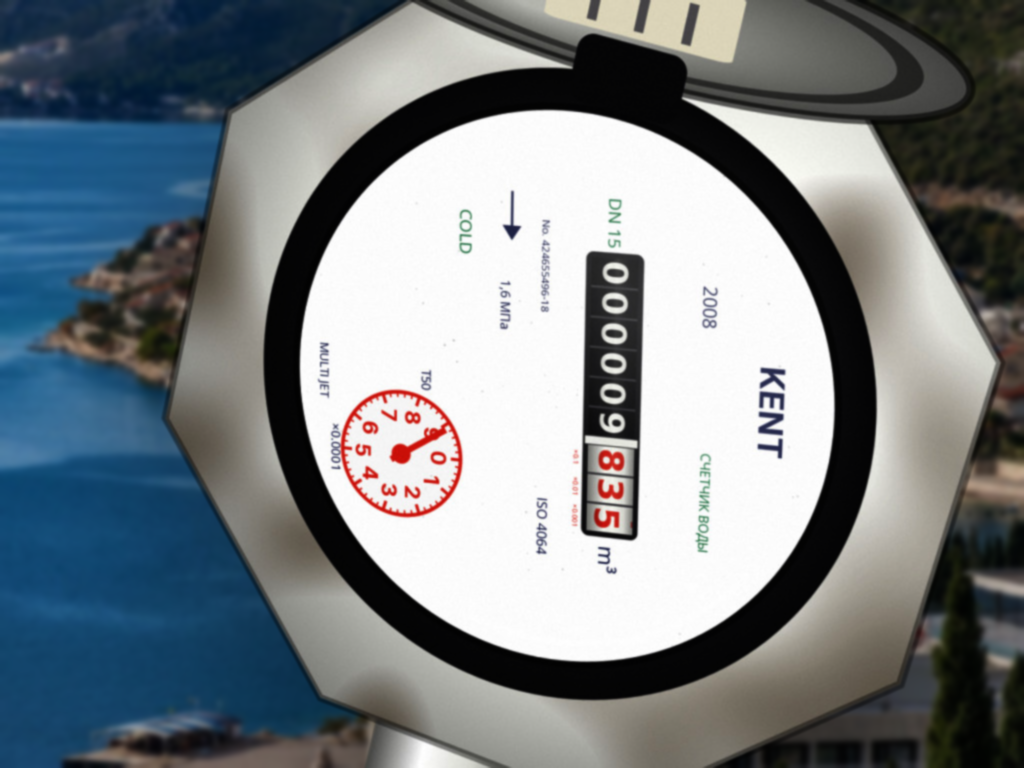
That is **9.8349** m³
